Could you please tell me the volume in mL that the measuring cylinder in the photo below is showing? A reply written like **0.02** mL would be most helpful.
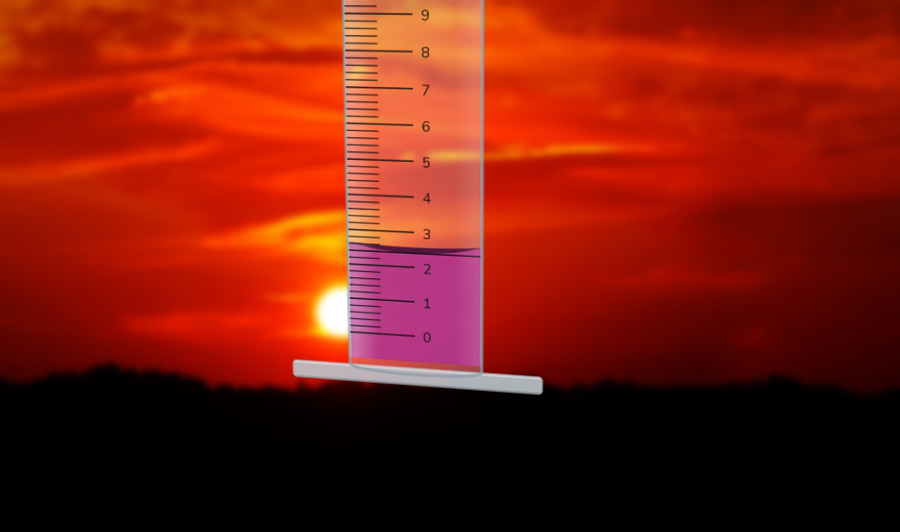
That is **2.4** mL
